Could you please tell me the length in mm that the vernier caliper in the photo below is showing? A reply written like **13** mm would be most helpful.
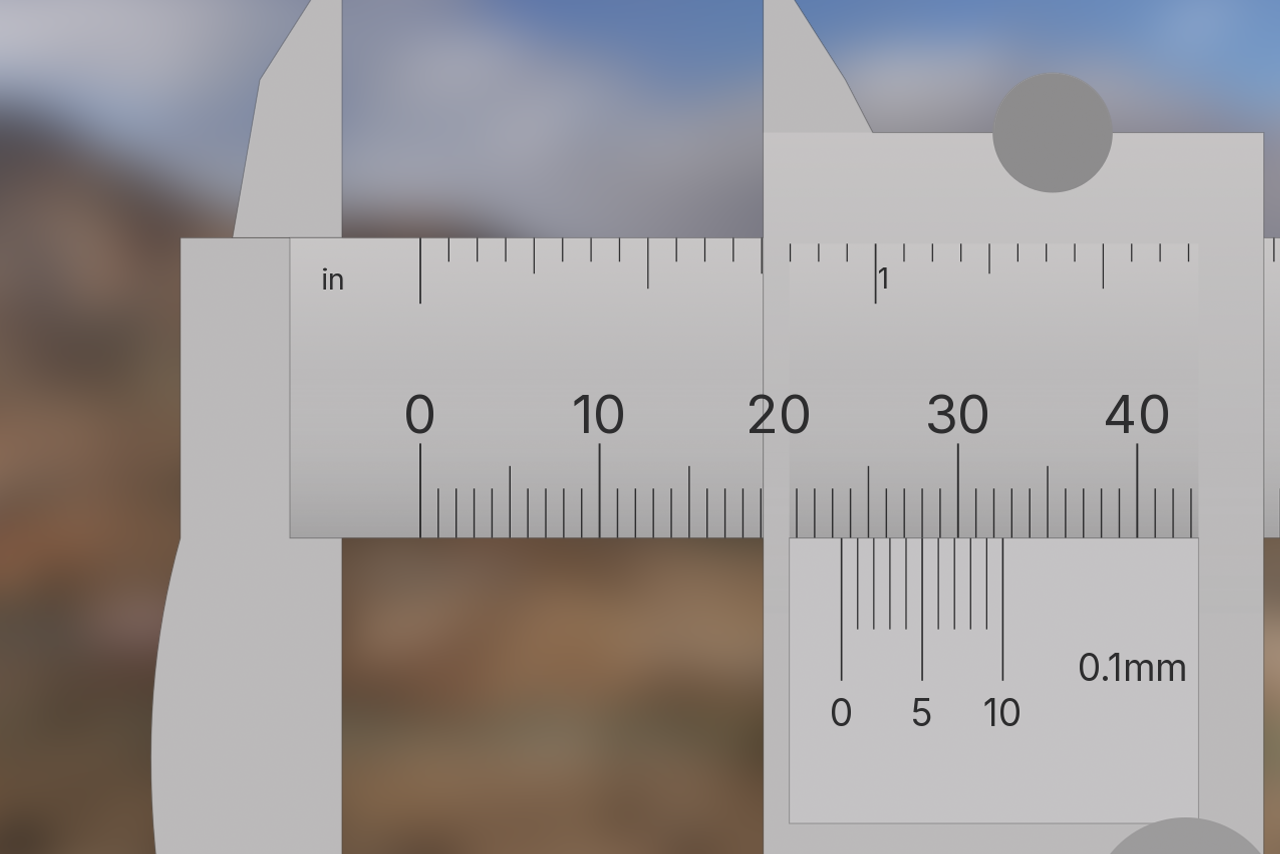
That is **23.5** mm
